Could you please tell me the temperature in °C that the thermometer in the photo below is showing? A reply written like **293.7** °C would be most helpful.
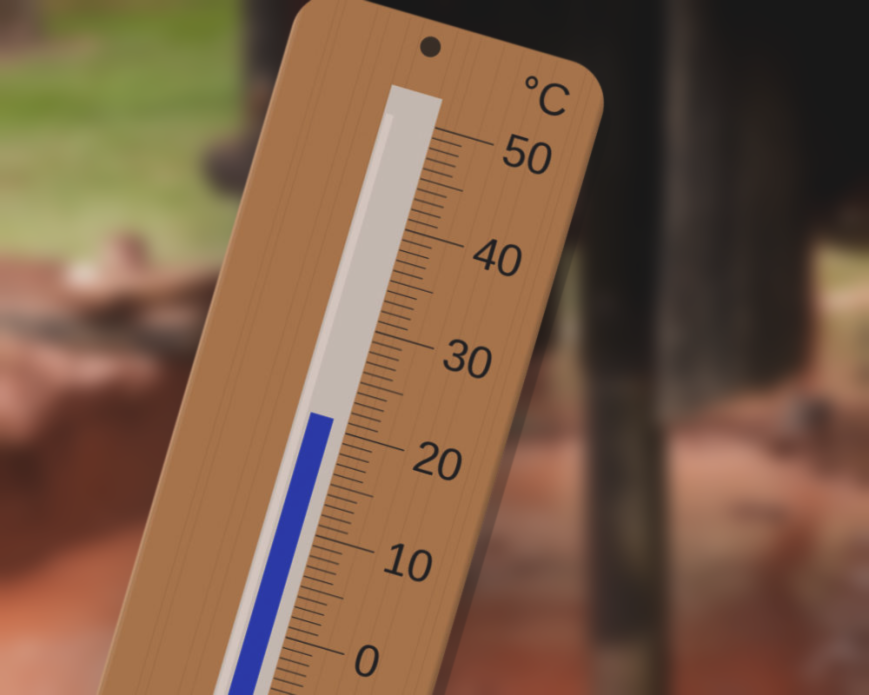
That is **21** °C
